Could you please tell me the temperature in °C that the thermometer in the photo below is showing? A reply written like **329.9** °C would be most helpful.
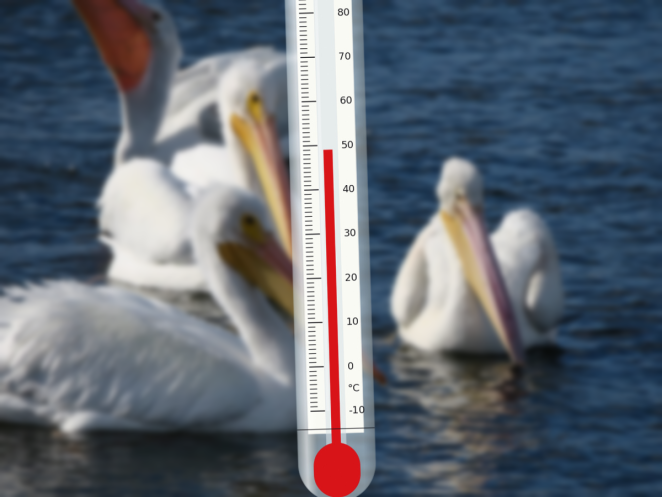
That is **49** °C
